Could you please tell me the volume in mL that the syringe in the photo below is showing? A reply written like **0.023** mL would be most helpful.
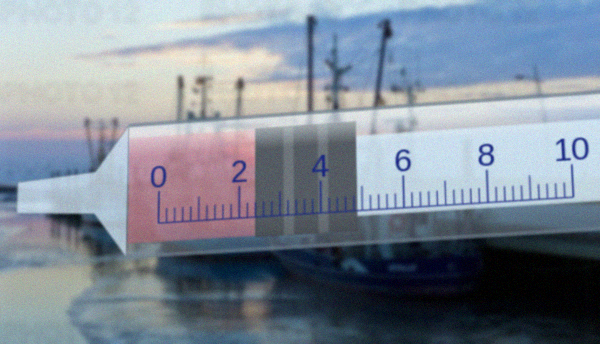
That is **2.4** mL
